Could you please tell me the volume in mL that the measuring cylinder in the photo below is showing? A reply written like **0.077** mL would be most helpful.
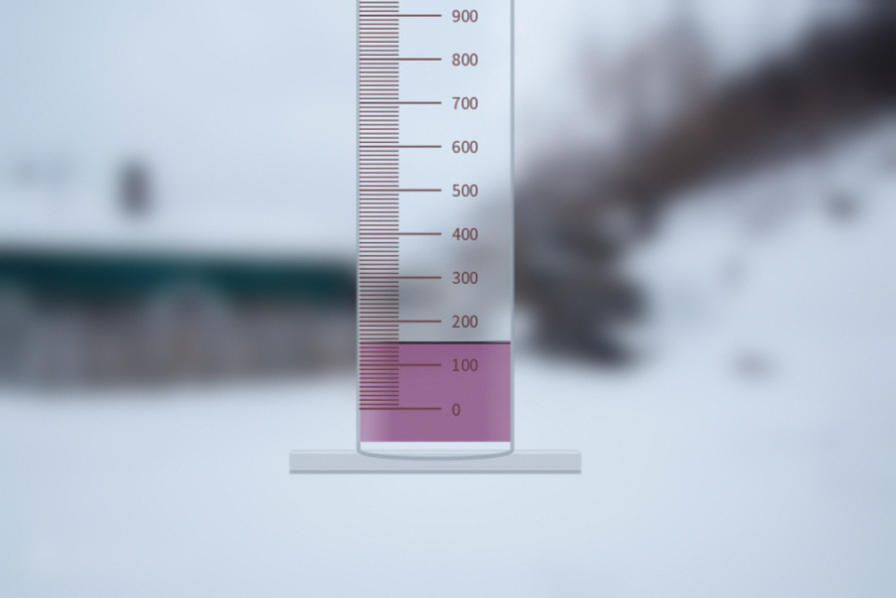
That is **150** mL
